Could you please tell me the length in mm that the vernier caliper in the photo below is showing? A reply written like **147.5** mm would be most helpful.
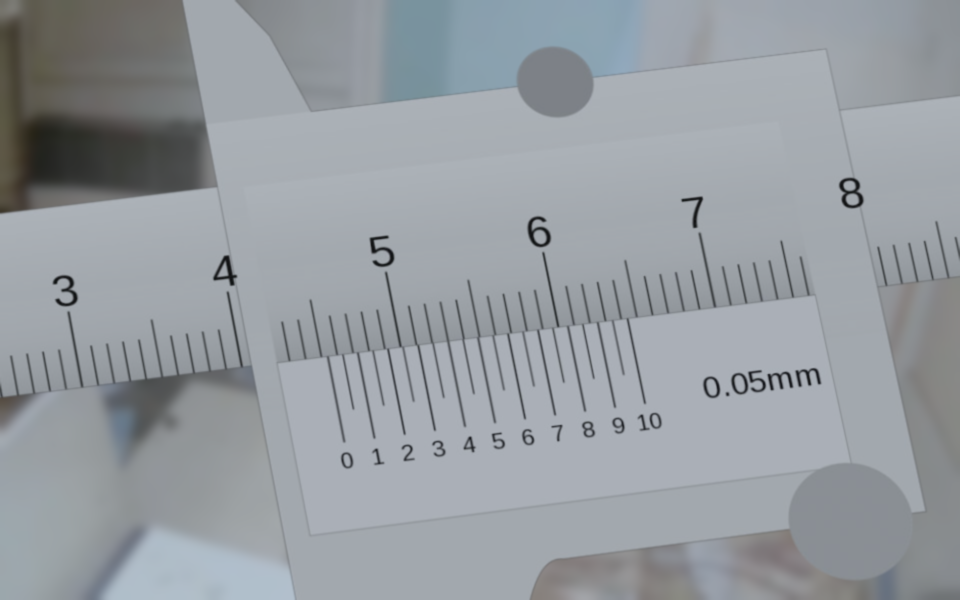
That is **45.4** mm
